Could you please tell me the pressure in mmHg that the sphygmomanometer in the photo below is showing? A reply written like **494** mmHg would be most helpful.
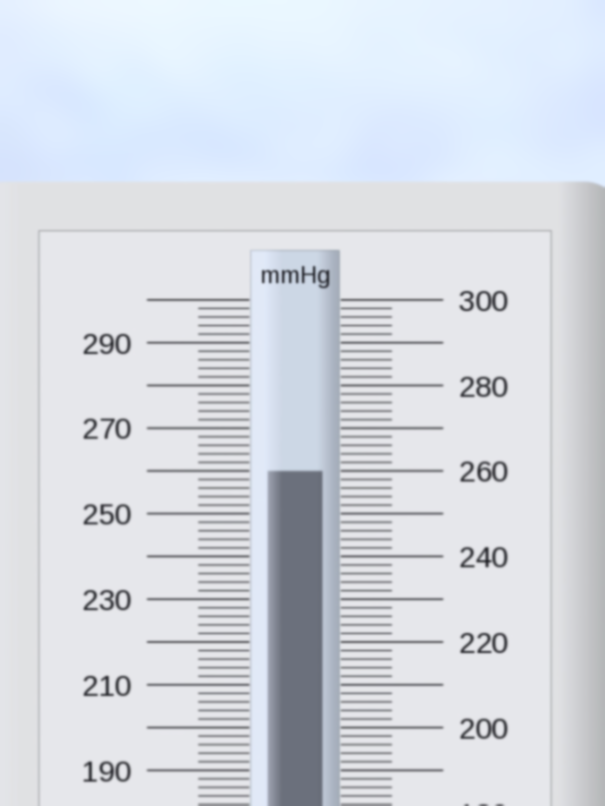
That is **260** mmHg
